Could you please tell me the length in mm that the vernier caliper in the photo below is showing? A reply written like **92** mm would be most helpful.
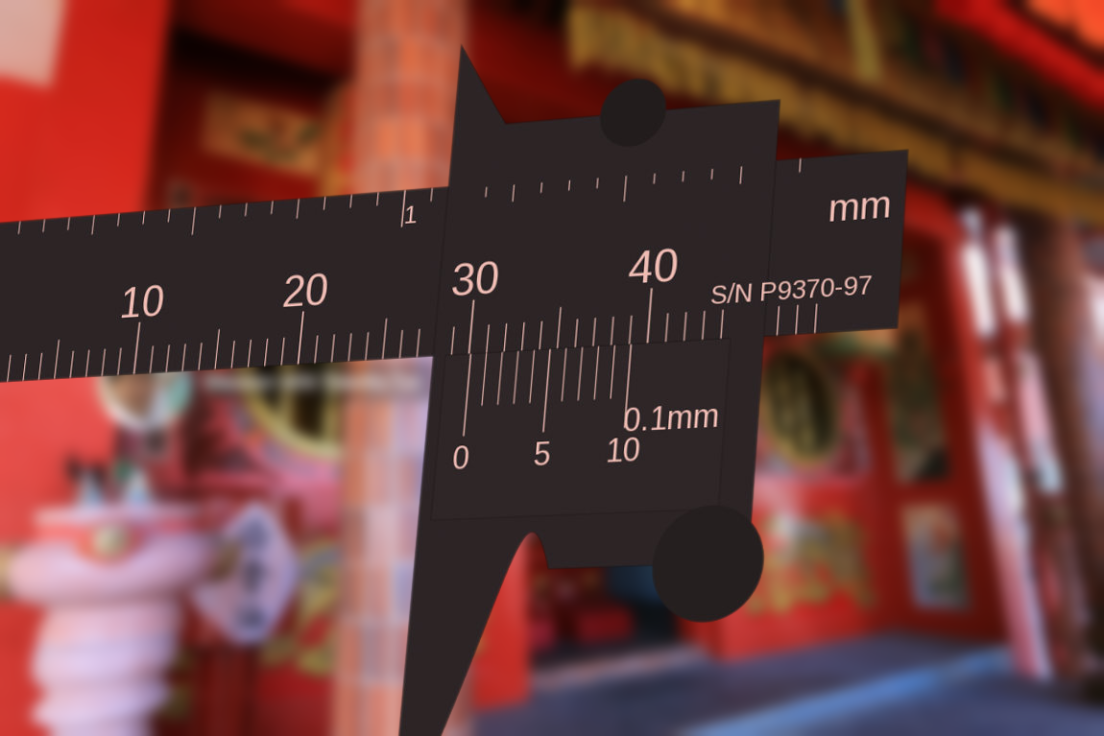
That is **30.1** mm
